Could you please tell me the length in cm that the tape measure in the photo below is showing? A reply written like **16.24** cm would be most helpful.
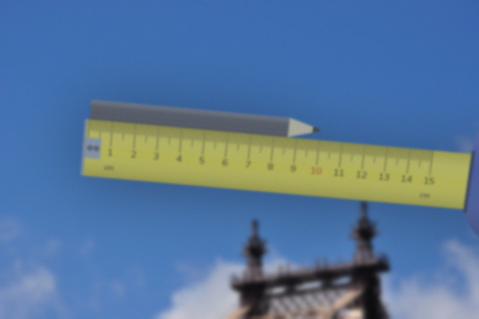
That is **10** cm
